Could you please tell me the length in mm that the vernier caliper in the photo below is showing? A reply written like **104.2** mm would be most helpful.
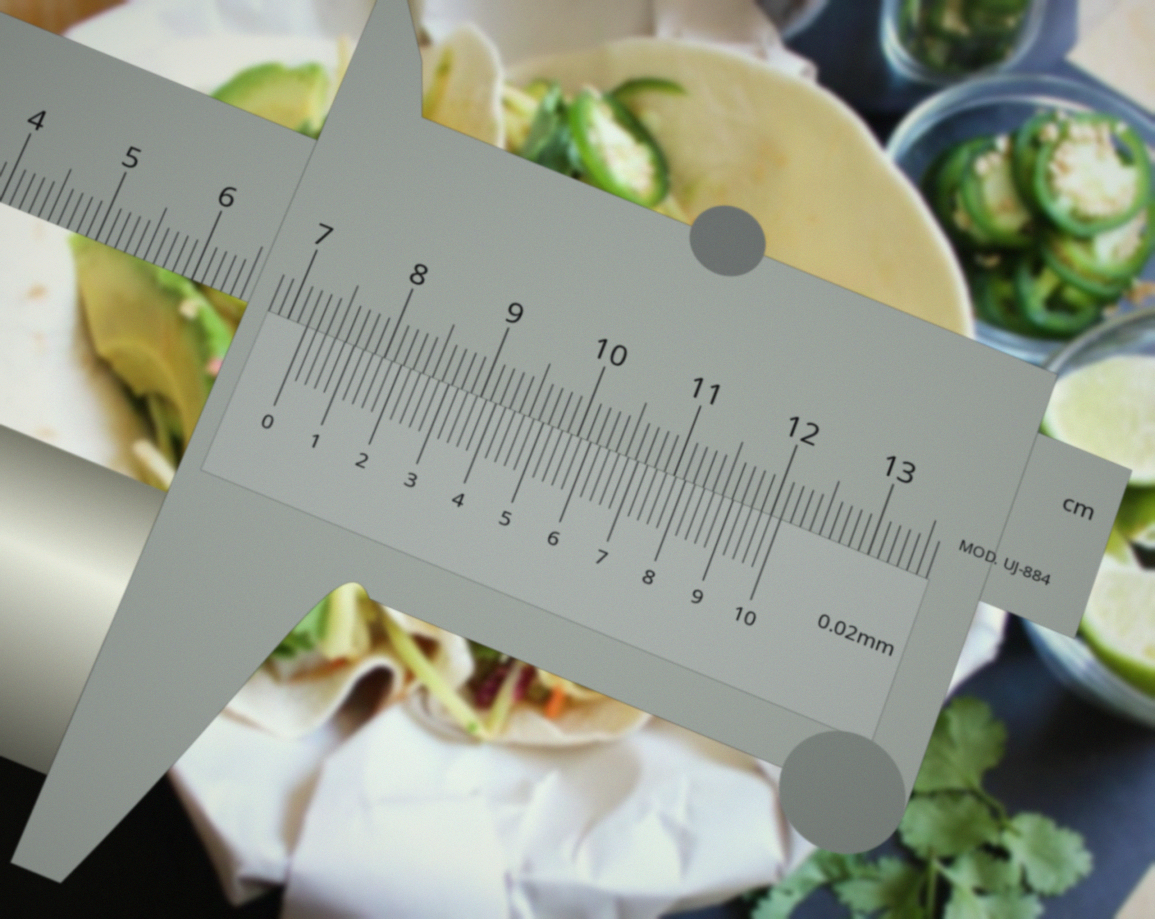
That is **72.0** mm
